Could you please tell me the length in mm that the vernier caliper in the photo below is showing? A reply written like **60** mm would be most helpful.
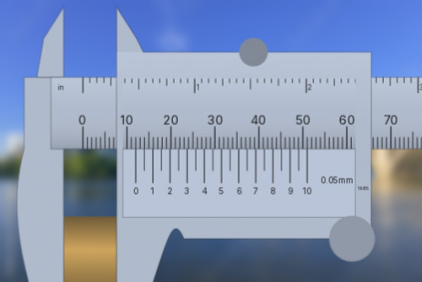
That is **12.0** mm
